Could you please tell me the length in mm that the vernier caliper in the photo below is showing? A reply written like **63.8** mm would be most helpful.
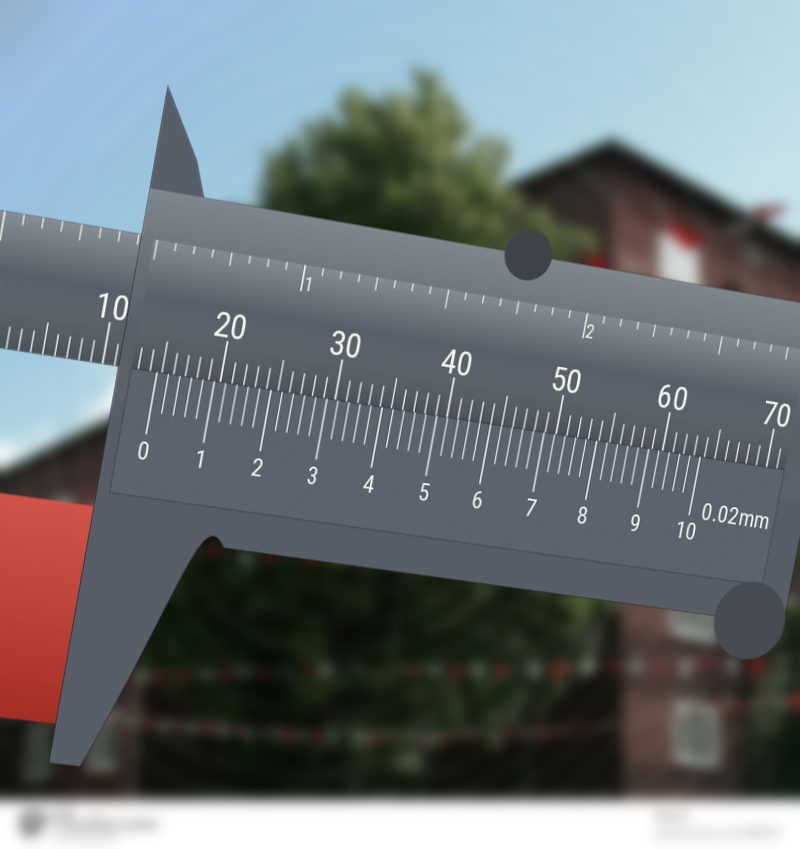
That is **14.6** mm
